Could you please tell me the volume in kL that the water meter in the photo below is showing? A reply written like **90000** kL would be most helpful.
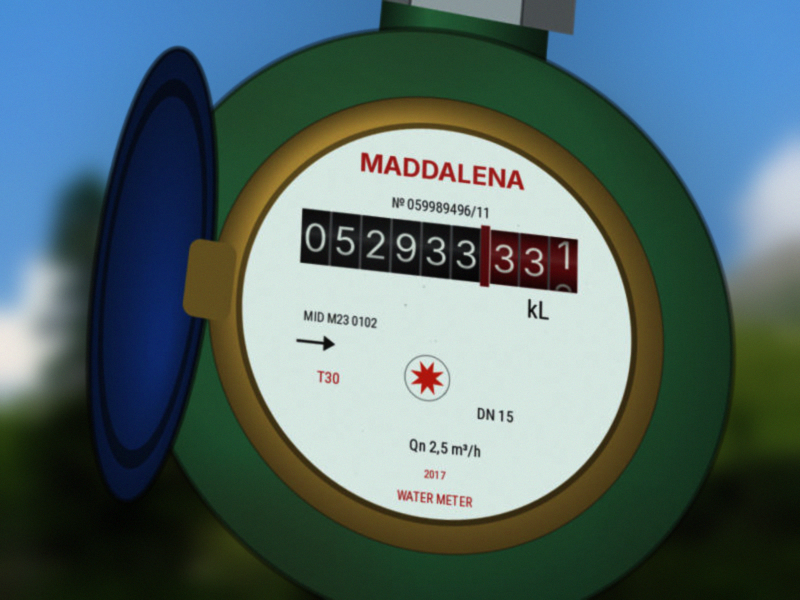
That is **52933.331** kL
